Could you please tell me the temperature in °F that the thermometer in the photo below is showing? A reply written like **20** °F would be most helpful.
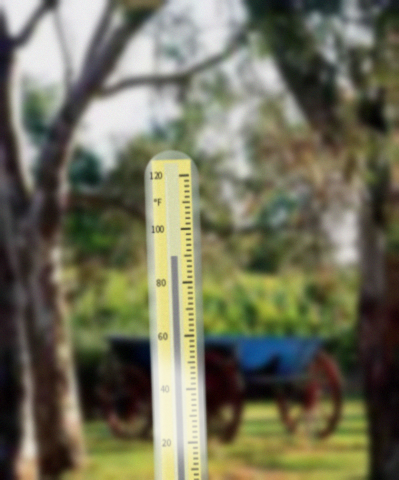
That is **90** °F
